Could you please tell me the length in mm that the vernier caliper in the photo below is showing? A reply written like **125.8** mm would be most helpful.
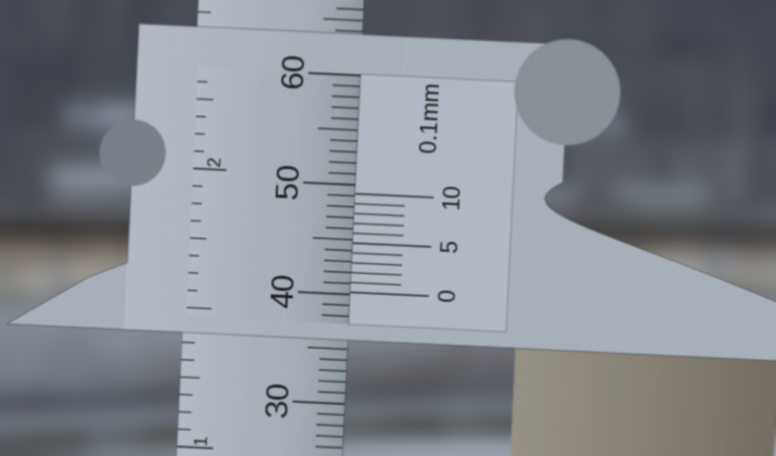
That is **40.2** mm
